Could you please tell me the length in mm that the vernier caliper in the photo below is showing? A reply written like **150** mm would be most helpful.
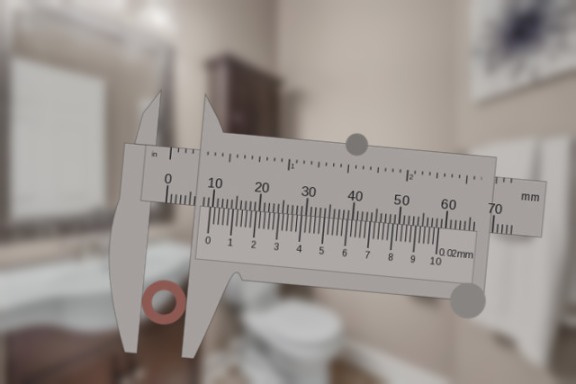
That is **9.5** mm
